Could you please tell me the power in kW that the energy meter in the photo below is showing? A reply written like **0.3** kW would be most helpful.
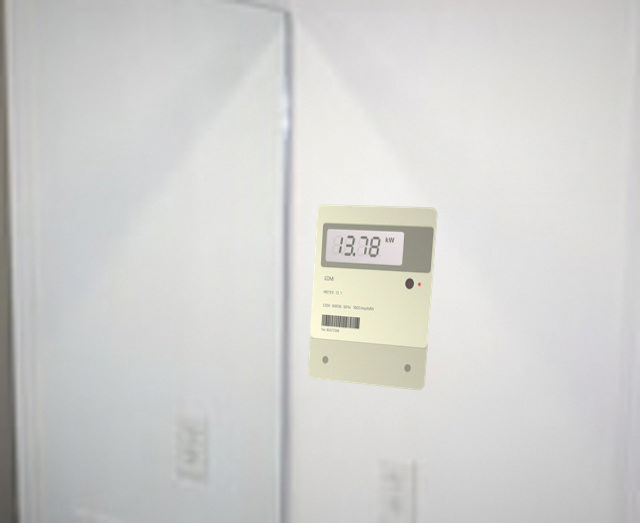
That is **13.78** kW
